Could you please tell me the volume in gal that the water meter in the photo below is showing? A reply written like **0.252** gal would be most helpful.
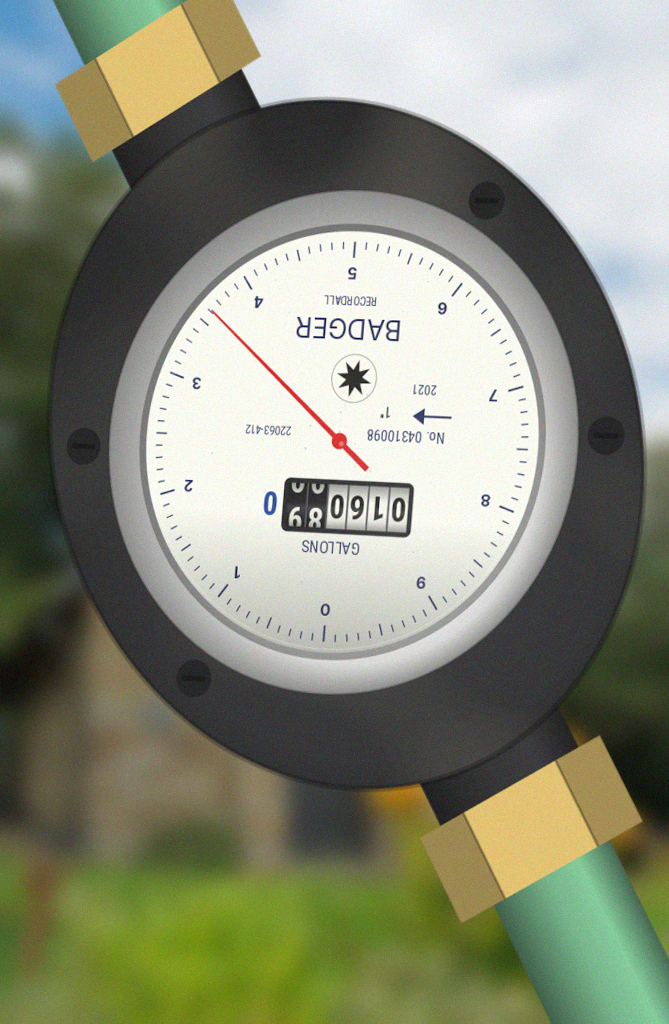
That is **160893.6** gal
